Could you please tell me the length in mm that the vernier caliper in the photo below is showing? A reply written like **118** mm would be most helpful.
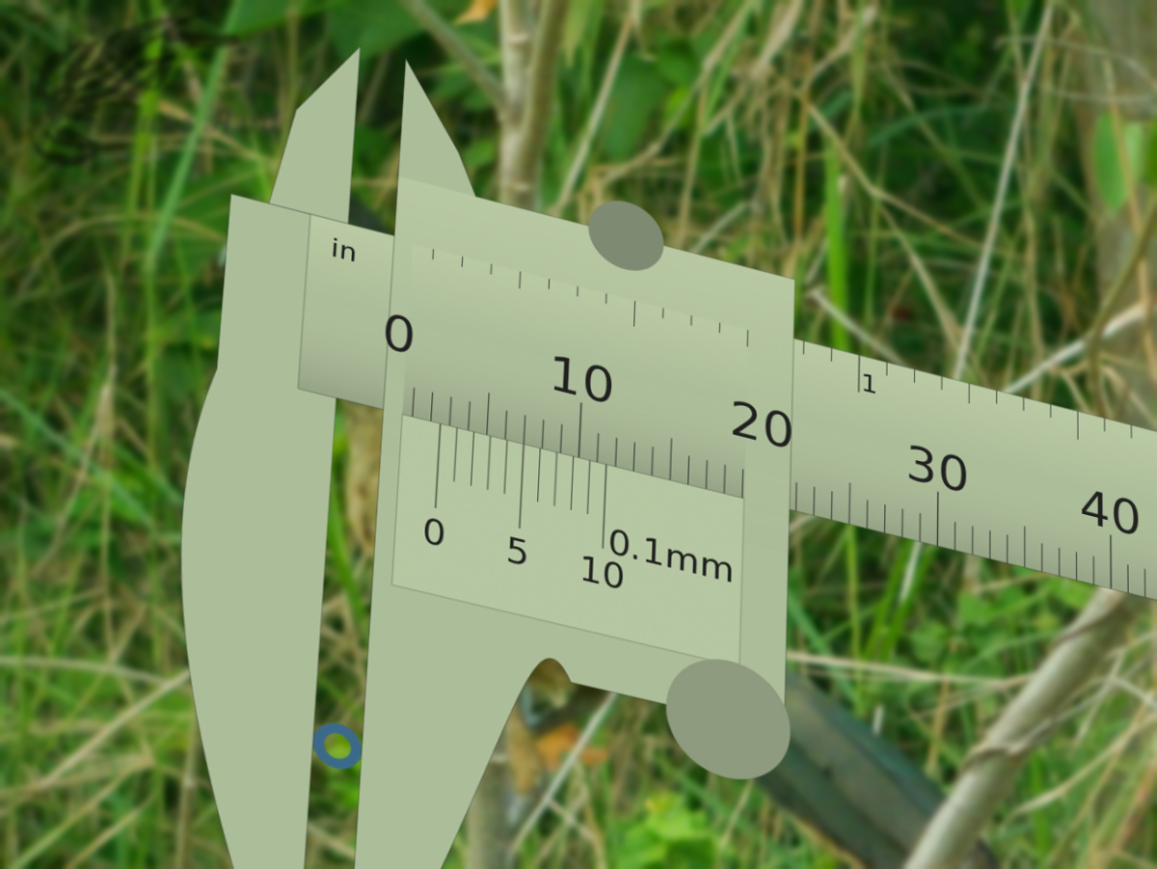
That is **2.5** mm
